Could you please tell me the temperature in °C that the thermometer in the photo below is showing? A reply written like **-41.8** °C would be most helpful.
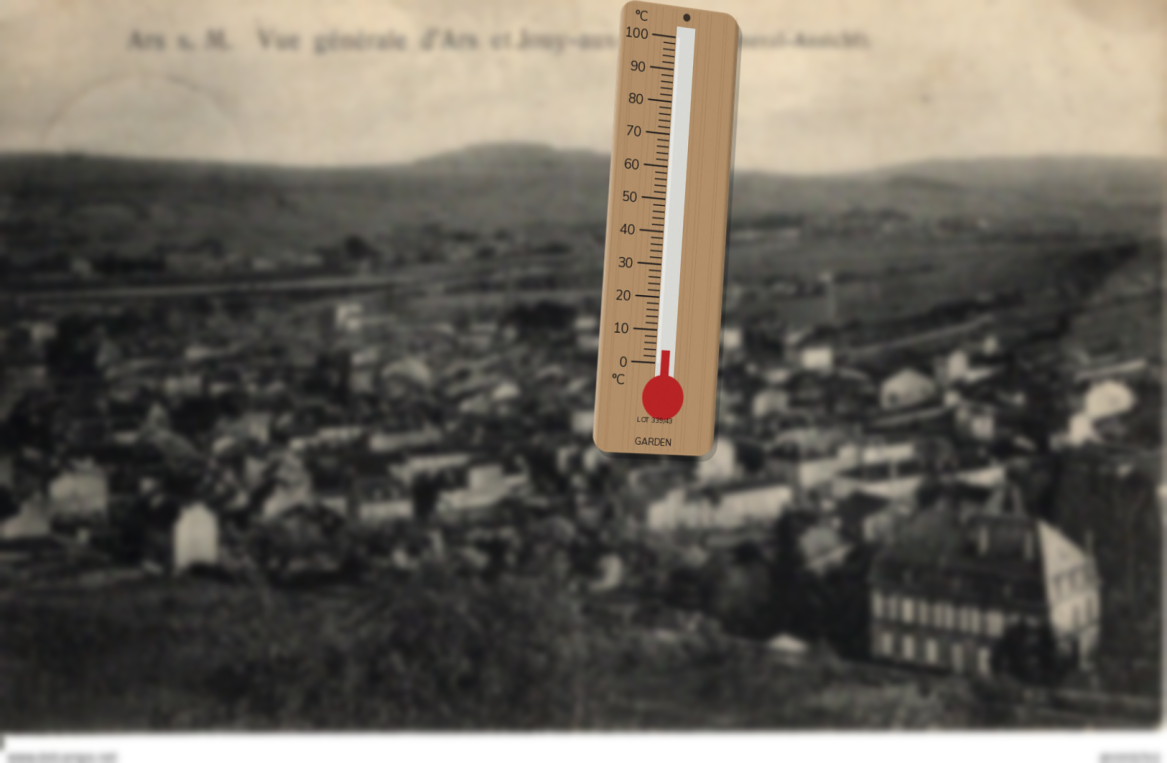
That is **4** °C
